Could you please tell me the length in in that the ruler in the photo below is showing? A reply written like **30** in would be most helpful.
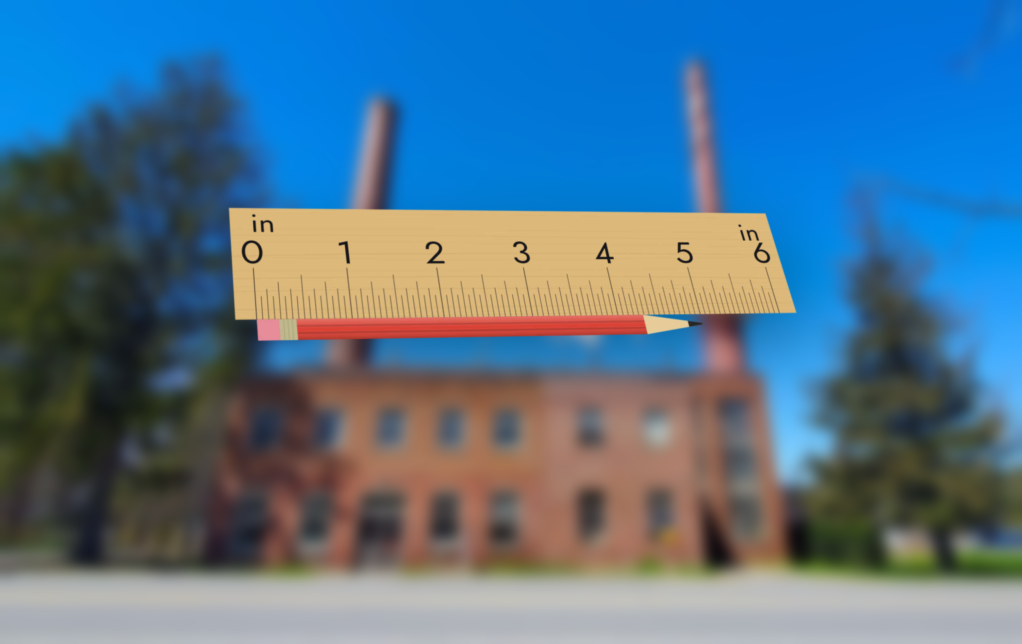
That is **5** in
